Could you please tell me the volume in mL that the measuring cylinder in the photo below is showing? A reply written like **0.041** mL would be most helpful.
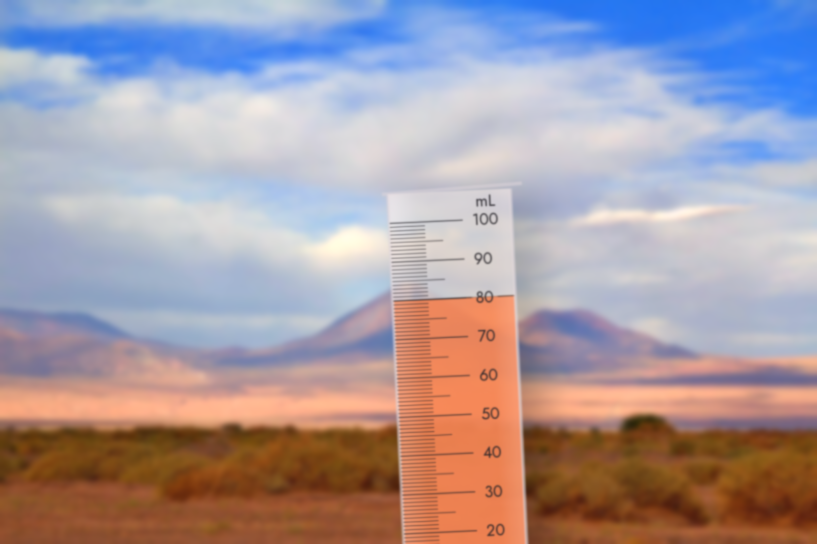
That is **80** mL
